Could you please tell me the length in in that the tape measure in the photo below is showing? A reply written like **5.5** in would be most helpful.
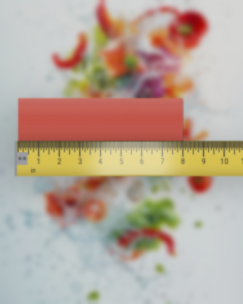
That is **8** in
